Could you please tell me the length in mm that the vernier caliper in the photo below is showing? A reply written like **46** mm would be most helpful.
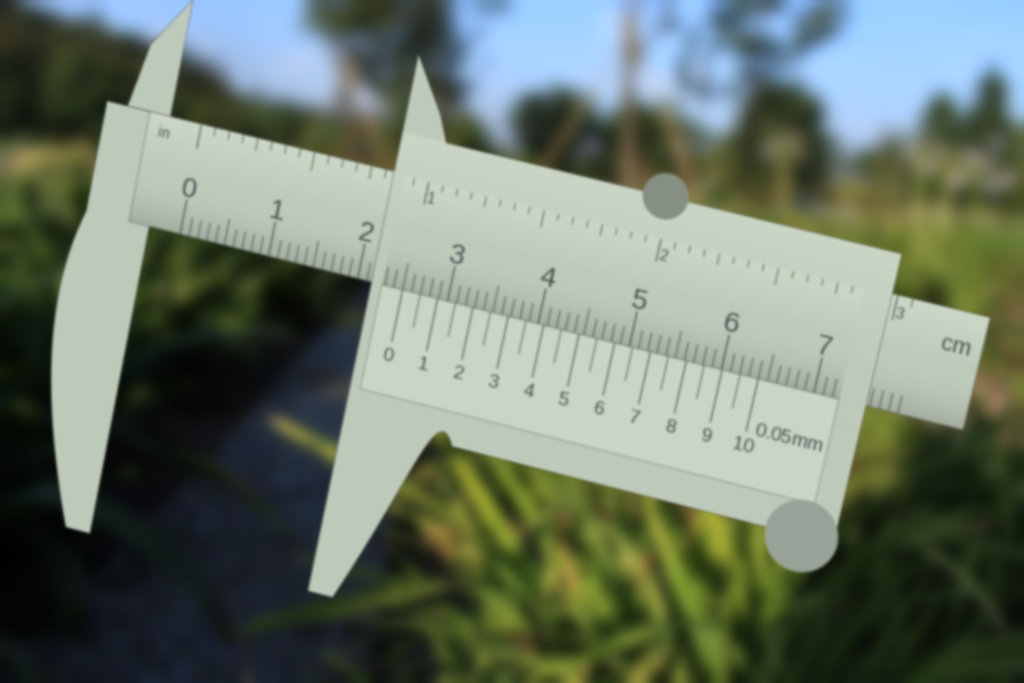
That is **25.0** mm
